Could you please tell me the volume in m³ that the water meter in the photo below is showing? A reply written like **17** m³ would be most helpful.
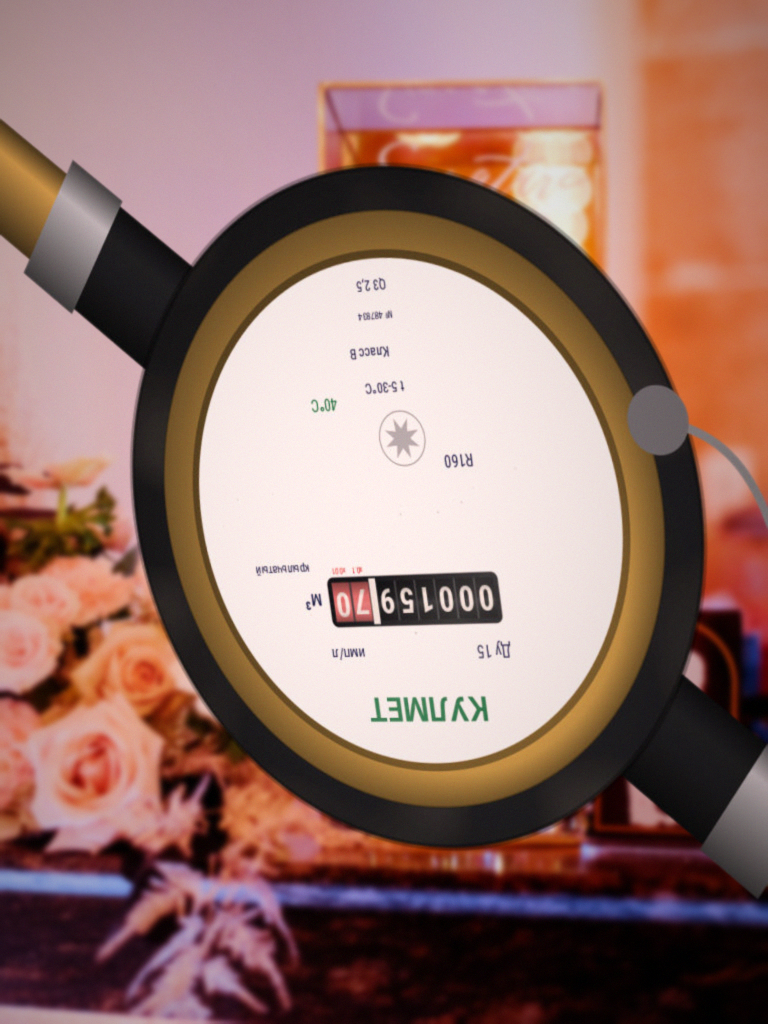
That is **159.70** m³
